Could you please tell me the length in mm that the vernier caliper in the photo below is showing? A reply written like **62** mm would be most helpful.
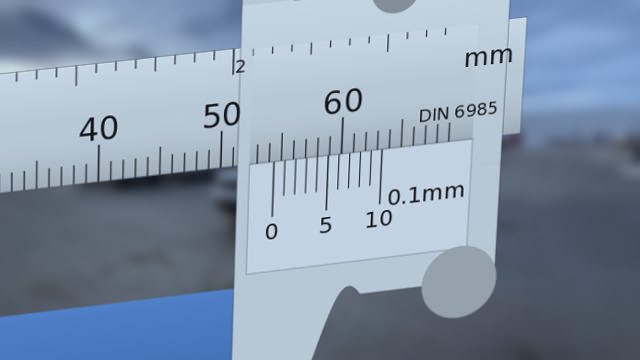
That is **54.4** mm
